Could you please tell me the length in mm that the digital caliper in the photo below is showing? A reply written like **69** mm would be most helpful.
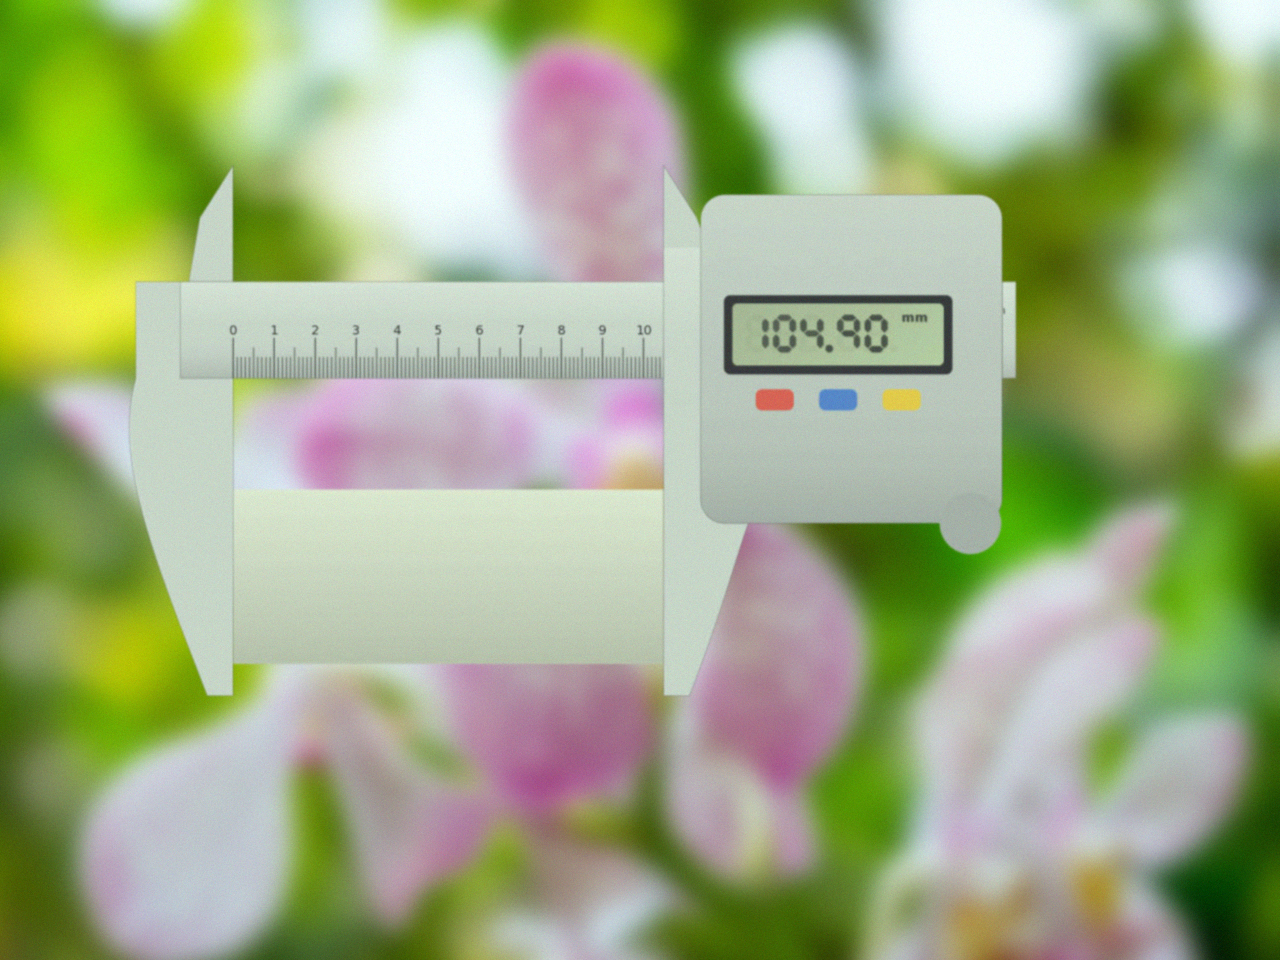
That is **104.90** mm
